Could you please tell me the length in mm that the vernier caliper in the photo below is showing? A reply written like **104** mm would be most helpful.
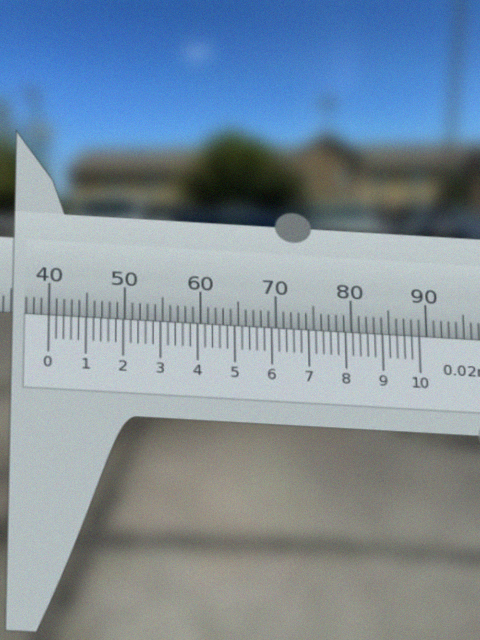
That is **40.0** mm
